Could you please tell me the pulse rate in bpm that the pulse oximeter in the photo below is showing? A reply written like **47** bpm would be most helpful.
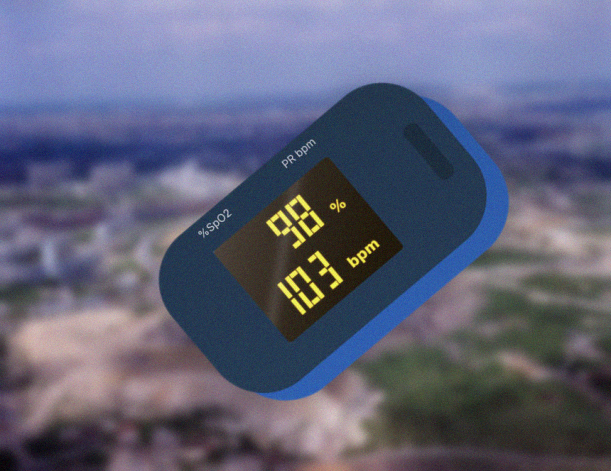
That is **103** bpm
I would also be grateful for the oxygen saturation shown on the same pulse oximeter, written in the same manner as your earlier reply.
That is **98** %
